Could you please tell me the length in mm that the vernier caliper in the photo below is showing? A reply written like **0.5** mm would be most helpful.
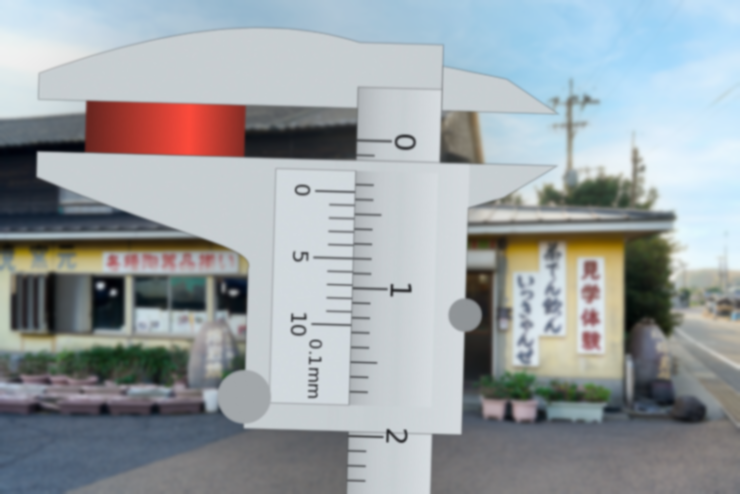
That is **3.5** mm
